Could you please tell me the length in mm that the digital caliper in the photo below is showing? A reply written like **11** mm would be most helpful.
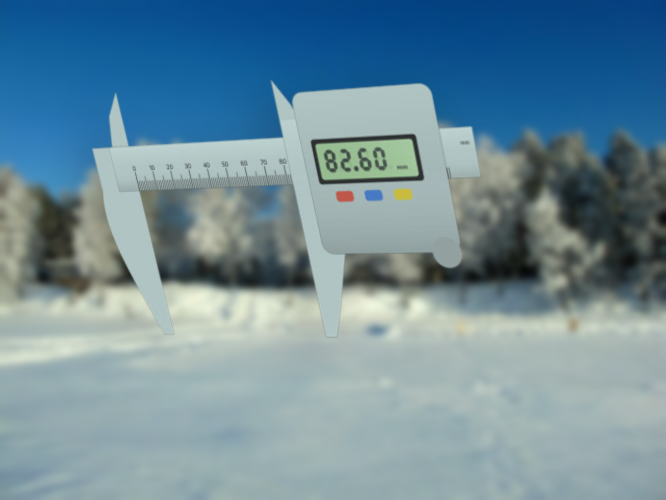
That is **82.60** mm
